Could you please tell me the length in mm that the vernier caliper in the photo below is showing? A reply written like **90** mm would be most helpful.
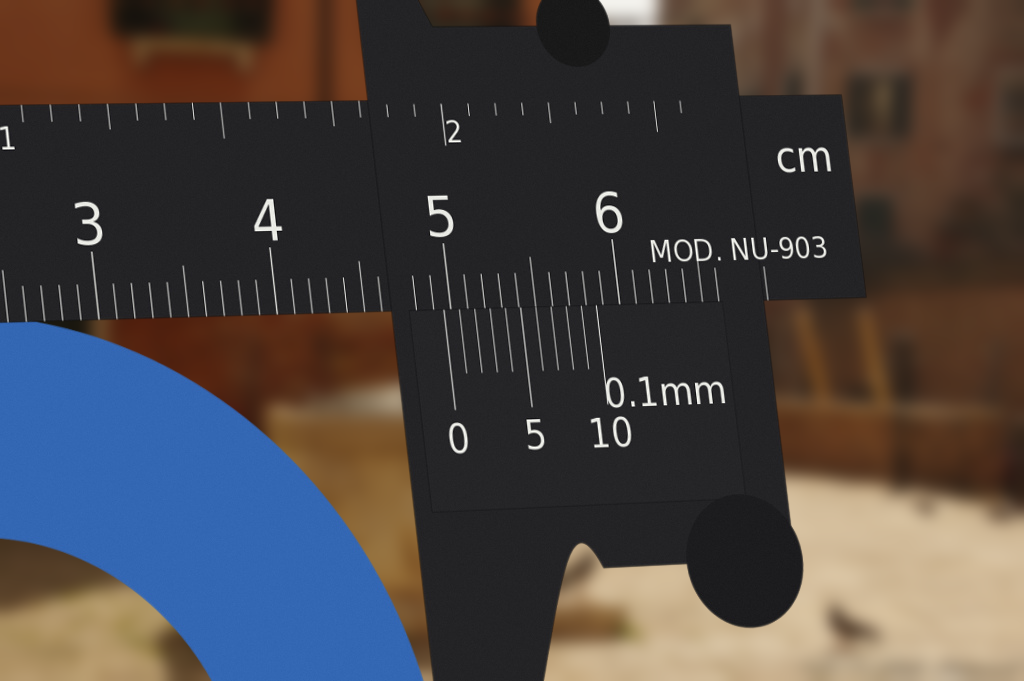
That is **49.6** mm
